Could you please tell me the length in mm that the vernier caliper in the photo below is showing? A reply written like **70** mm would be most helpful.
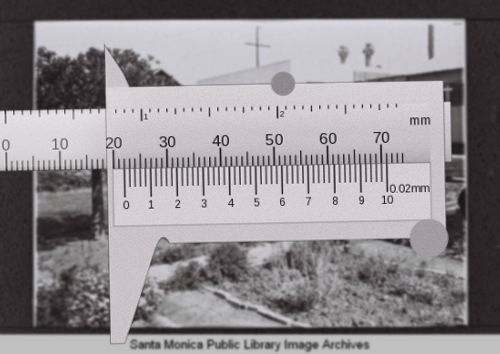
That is **22.0** mm
